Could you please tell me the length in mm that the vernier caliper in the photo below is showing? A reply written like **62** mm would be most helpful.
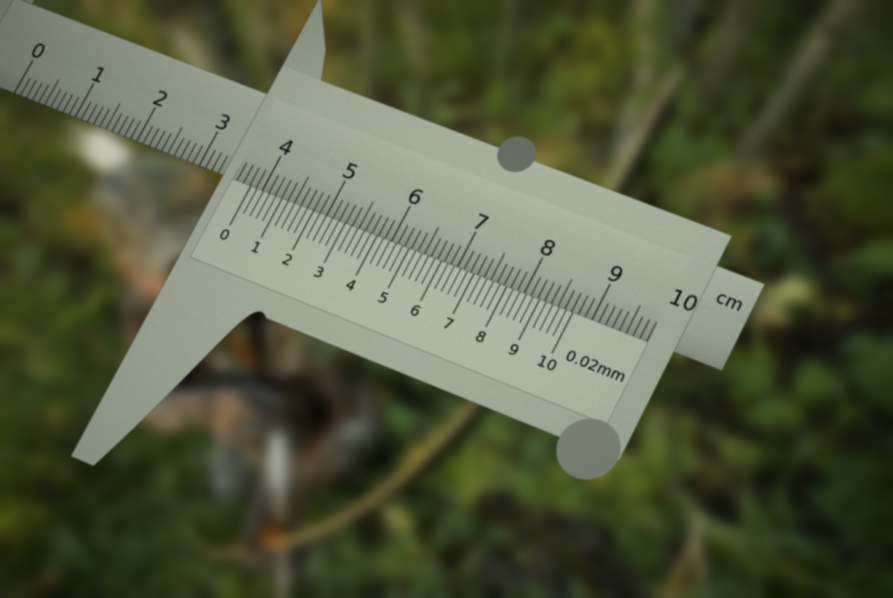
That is **38.2** mm
